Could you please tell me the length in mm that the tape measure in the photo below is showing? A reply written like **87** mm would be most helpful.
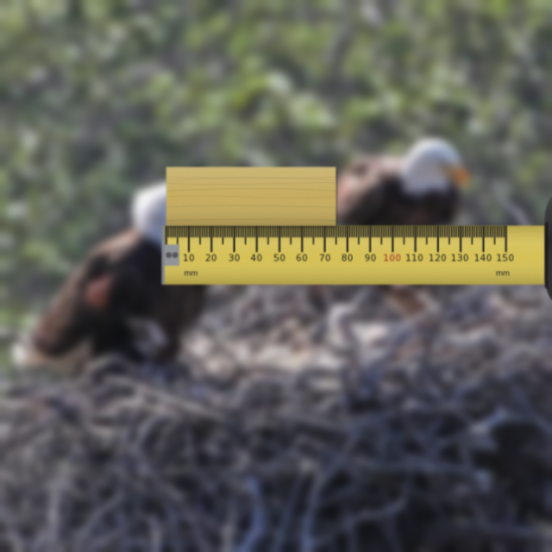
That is **75** mm
